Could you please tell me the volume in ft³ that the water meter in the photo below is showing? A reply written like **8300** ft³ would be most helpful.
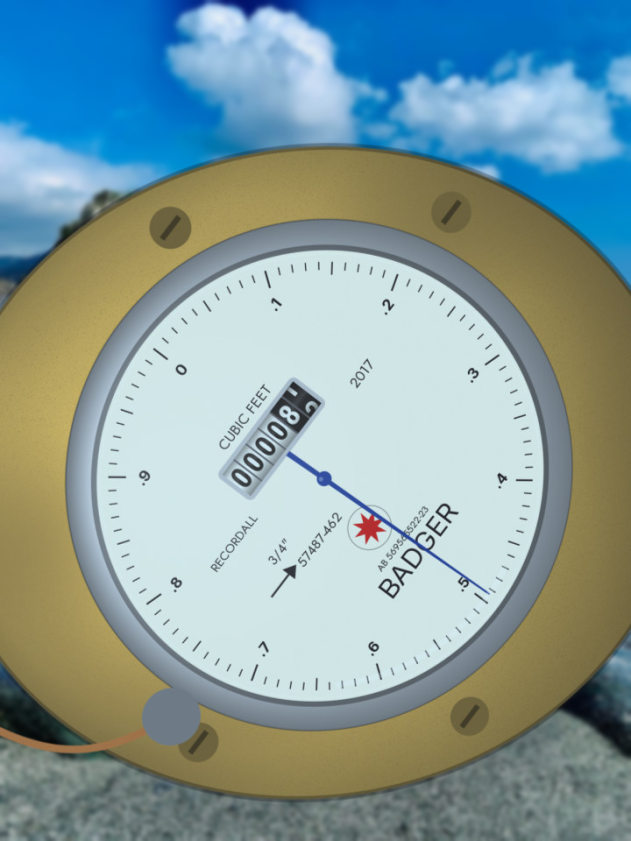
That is **81.49** ft³
